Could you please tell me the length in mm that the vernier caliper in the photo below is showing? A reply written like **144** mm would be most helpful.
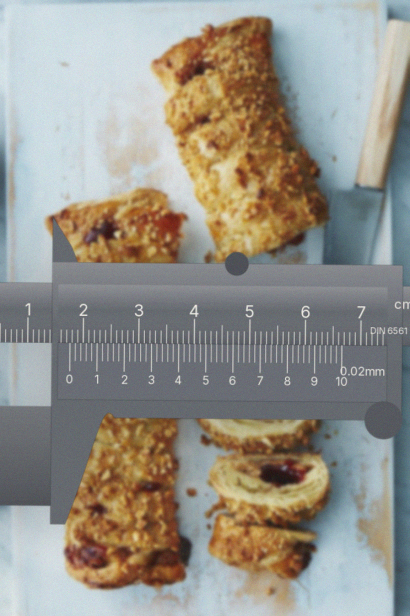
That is **17.6** mm
